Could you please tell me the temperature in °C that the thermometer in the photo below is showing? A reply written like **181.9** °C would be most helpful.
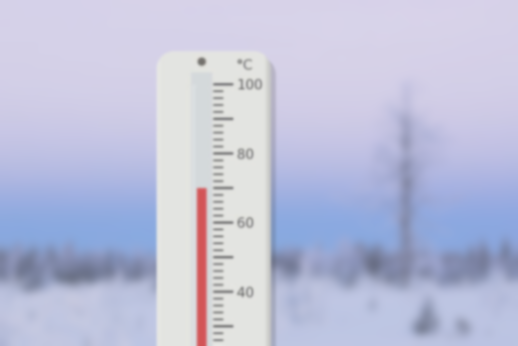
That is **70** °C
